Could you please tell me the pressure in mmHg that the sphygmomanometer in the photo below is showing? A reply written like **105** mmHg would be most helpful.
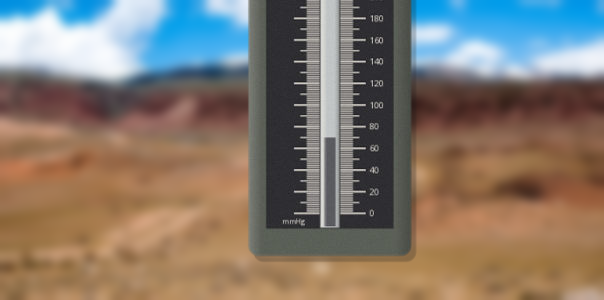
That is **70** mmHg
